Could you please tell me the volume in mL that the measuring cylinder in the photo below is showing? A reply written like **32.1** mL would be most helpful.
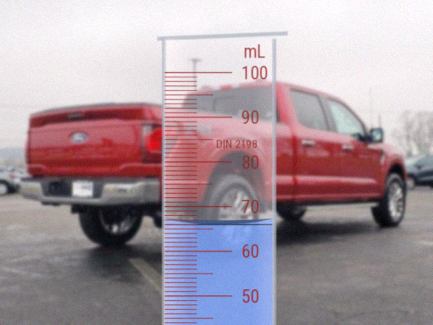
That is **66** mL
